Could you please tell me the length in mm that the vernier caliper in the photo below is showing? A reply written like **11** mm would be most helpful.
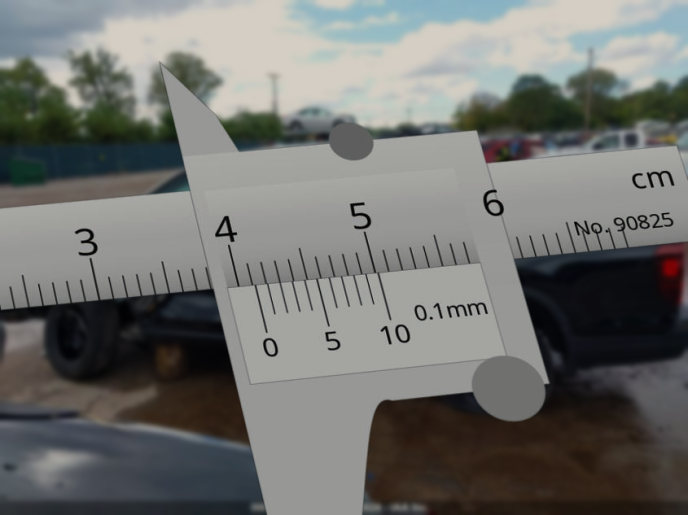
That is **41.2** mm
